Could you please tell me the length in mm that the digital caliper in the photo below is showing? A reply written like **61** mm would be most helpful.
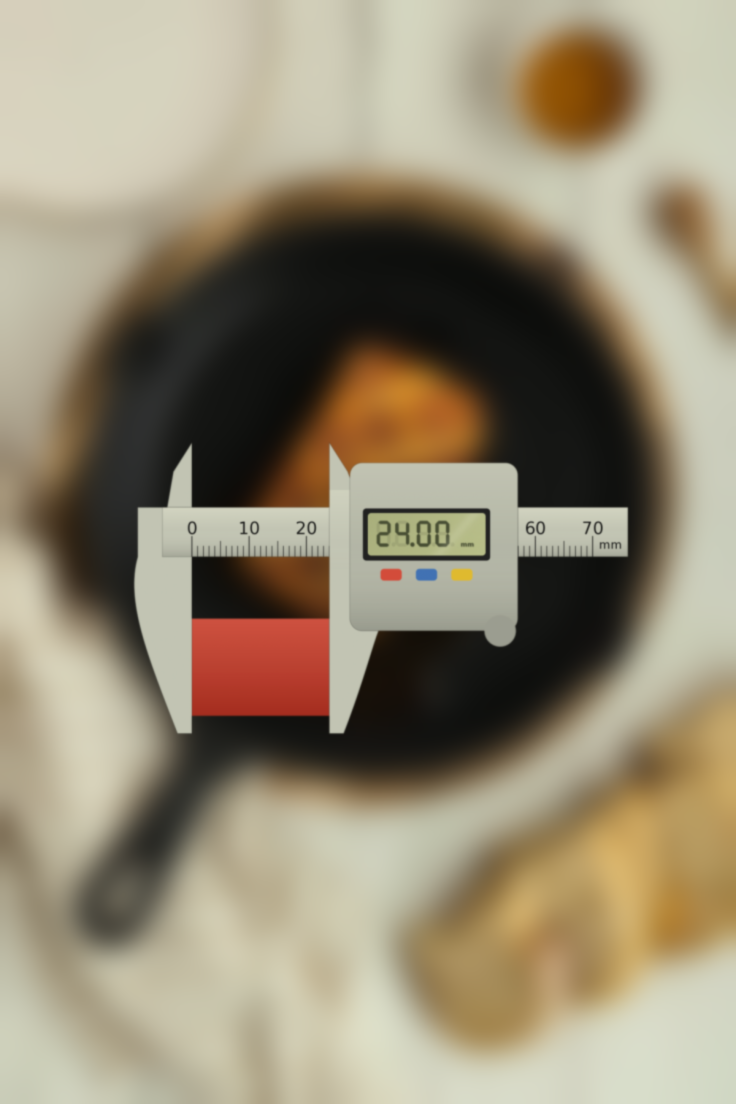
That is **24.00** mm
